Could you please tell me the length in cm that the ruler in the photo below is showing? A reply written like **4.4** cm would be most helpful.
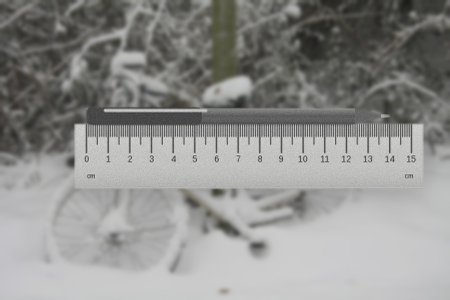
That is **14** cm
